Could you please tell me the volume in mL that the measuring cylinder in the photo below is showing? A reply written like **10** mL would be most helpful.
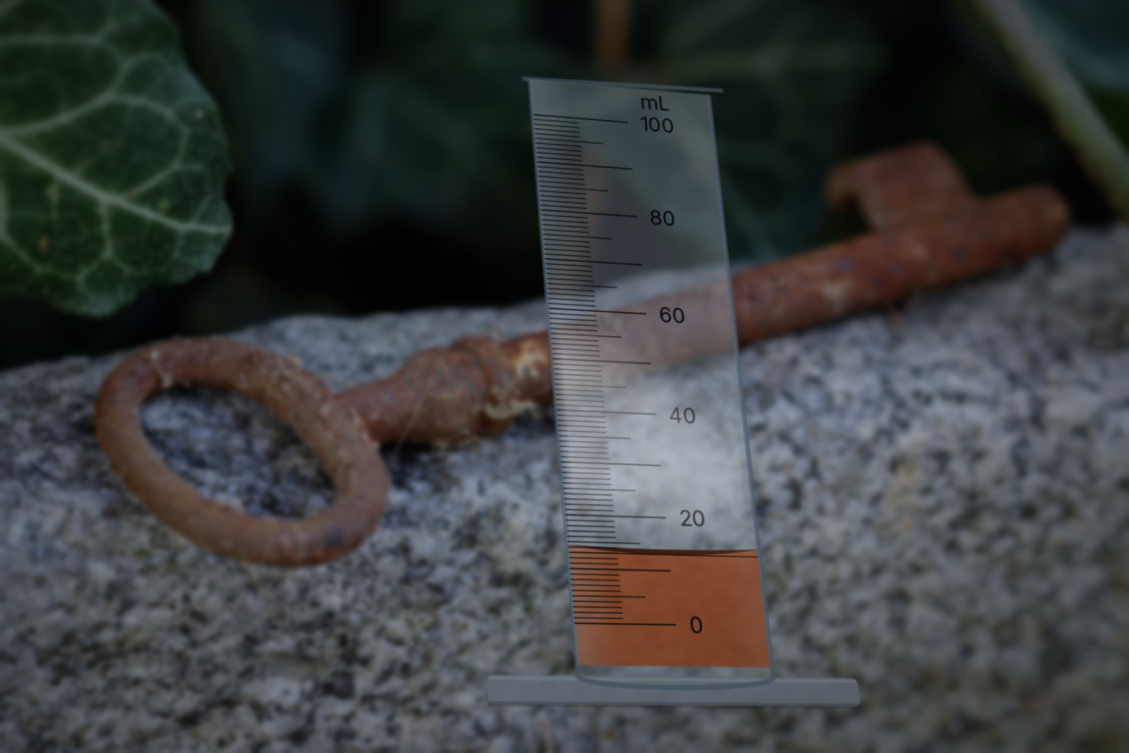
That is **13** mL
